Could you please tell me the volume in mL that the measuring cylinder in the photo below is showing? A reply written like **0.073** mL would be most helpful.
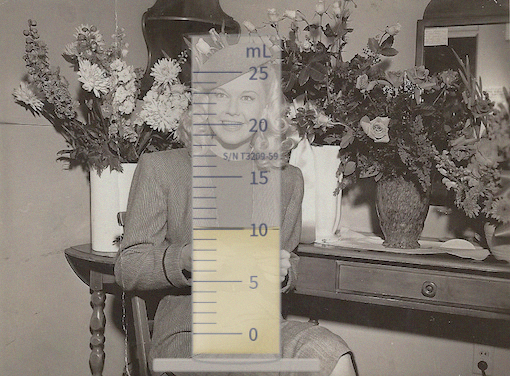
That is **10** mL
